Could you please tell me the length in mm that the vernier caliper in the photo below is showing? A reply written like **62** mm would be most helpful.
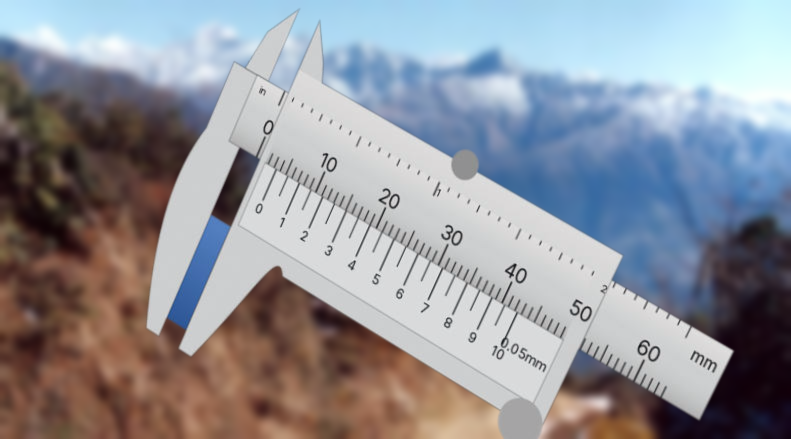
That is **3.4** mm
